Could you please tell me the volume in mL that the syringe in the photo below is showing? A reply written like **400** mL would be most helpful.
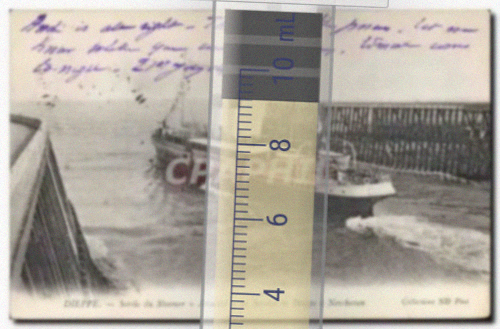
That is **9.2** mL
